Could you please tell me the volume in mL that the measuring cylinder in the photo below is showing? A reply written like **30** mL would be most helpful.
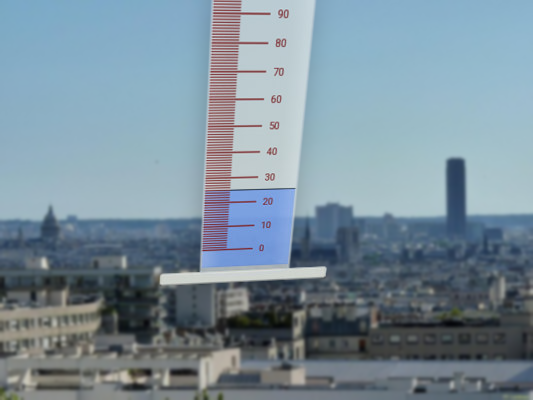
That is **25** mL
